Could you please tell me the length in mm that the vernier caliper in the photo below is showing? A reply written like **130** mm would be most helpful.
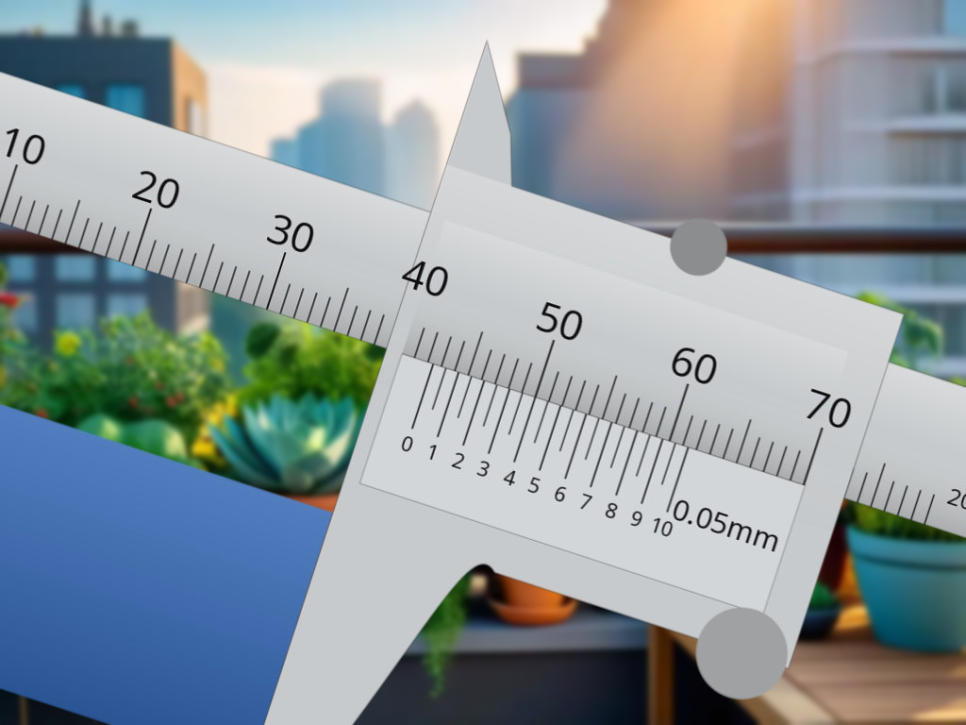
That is **42.4** mm
